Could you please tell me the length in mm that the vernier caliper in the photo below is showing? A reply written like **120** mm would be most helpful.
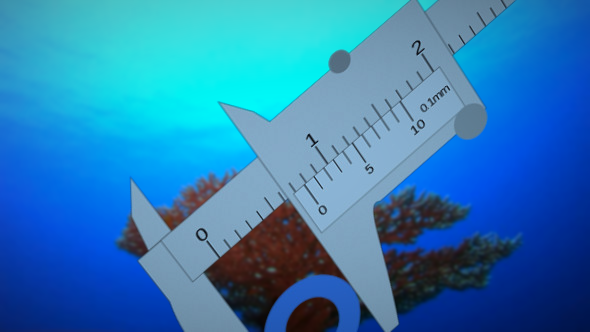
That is **7.8** mm
